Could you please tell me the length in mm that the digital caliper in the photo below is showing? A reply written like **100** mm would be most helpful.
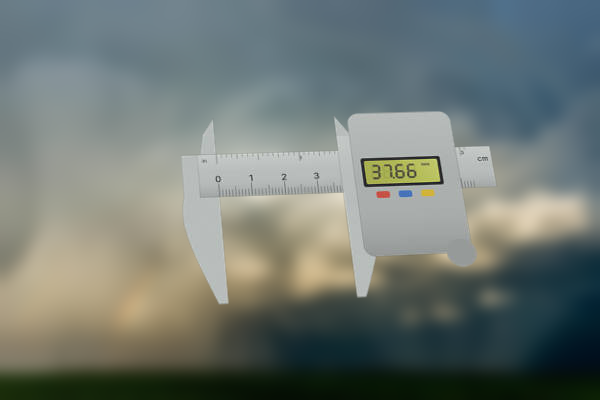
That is **37.66** mm
